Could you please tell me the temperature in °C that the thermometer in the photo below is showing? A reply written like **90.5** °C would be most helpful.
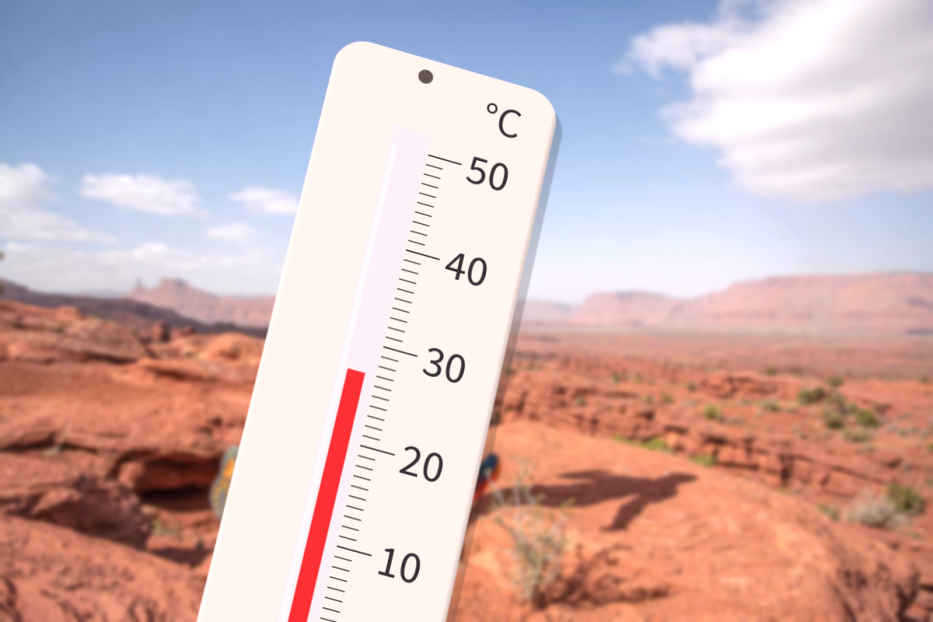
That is **27** °C
